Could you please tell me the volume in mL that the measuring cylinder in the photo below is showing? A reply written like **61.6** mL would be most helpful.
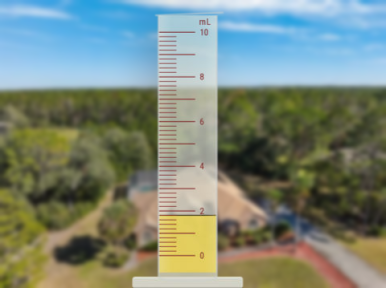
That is **1.8** mL
